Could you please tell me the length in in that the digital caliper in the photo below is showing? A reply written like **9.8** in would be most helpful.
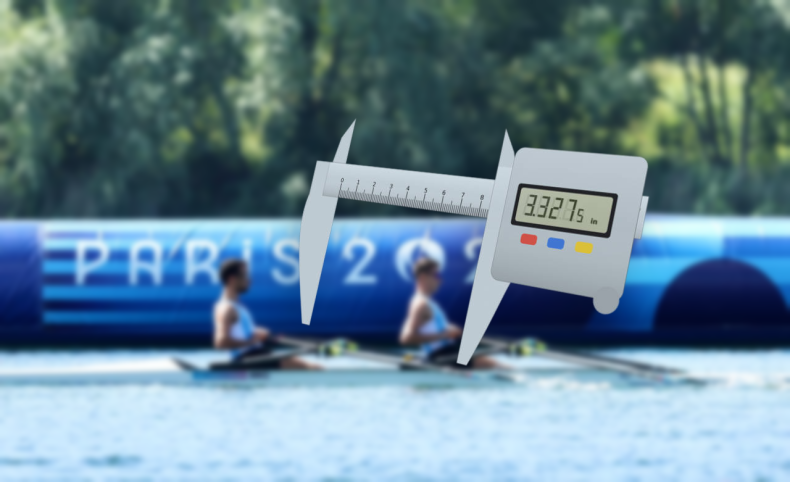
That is **3.3275** in
